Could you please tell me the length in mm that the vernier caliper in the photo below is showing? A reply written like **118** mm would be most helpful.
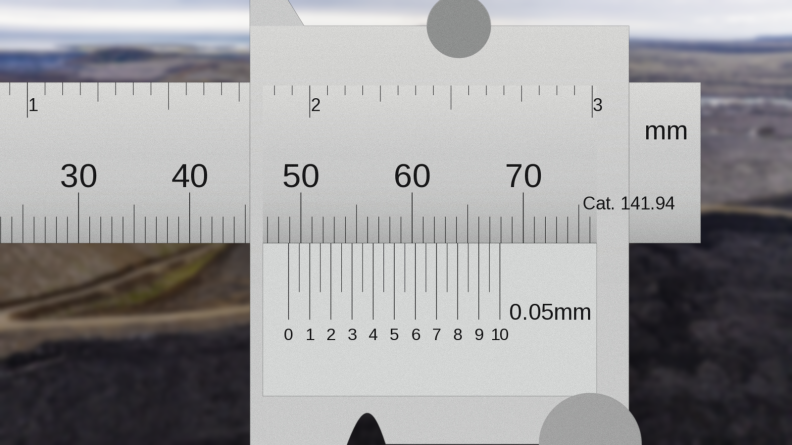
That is **48.9** mm
